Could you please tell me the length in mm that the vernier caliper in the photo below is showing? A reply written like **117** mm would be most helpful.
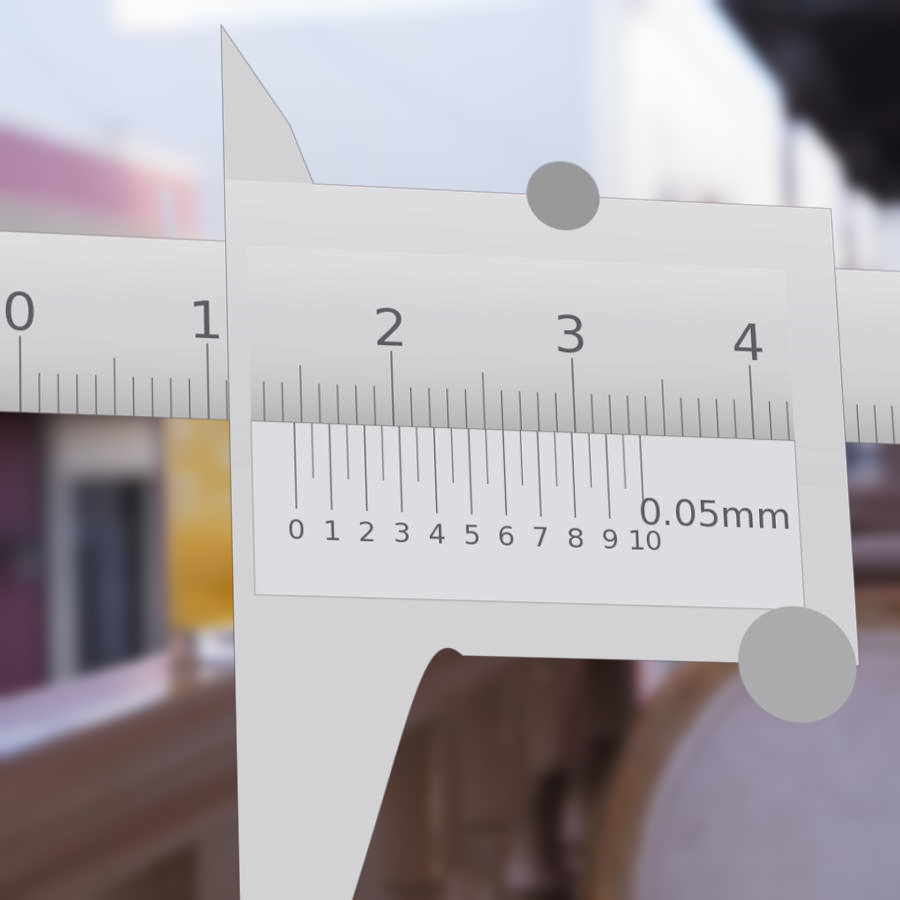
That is **14.6** mm
